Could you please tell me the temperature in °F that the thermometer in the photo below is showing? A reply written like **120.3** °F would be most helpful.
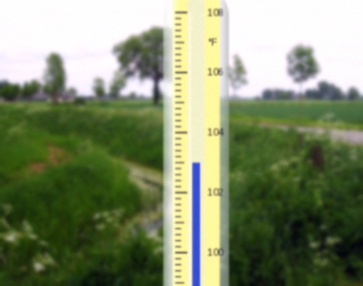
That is **103** °F
